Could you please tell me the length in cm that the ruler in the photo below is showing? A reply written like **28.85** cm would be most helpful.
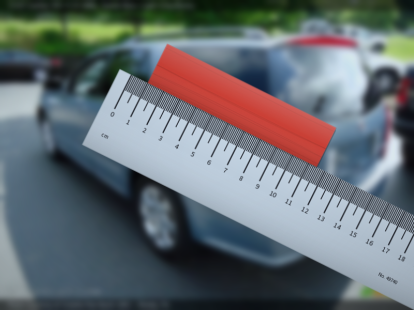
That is **10.5** cm
